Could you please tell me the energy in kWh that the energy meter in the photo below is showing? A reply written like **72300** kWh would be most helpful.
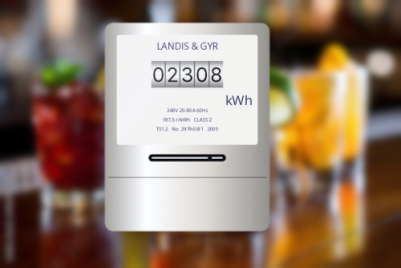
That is **2308** kWh
